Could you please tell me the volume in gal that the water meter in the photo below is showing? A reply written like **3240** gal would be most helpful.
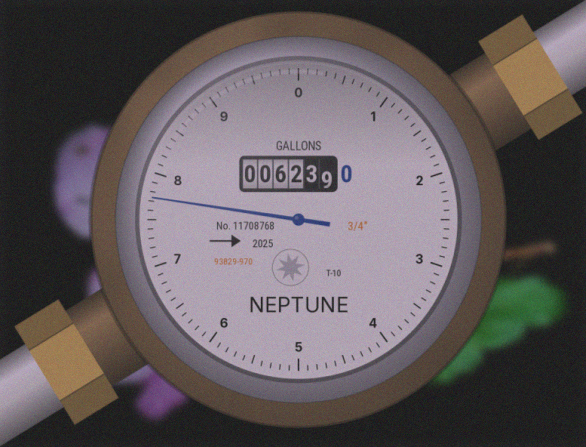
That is **62387.7** gal
